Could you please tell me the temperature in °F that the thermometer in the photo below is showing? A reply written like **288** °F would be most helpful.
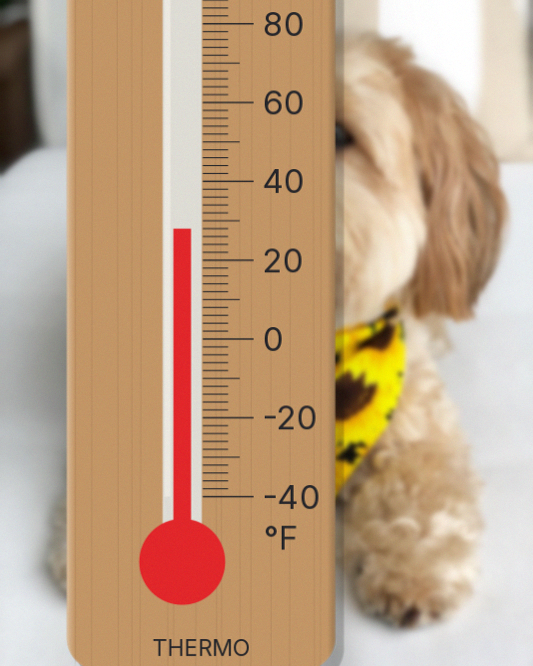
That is **28** °F
